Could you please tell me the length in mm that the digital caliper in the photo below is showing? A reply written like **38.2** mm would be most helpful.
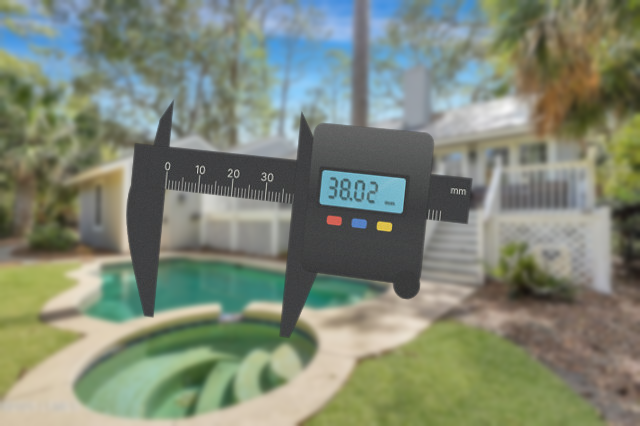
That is **38.02** mm
